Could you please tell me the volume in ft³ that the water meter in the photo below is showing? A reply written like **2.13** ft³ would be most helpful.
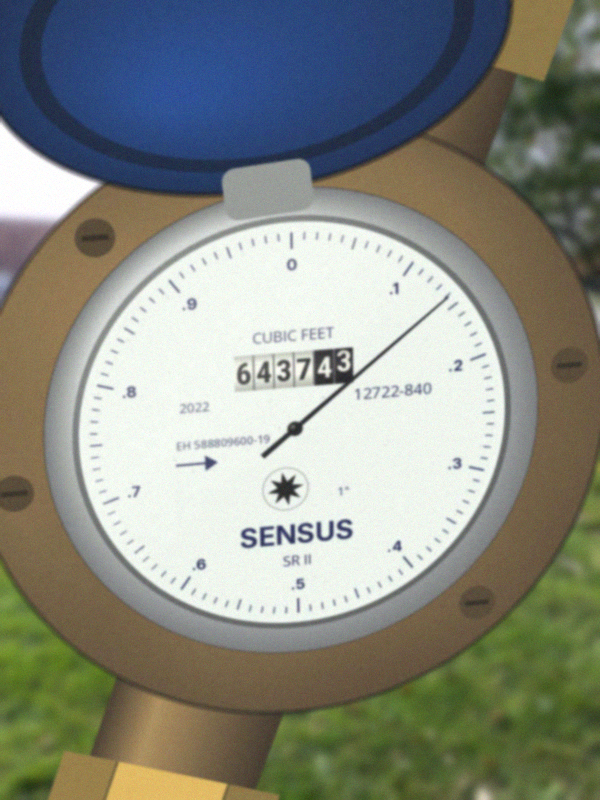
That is **643743.14** ft³
